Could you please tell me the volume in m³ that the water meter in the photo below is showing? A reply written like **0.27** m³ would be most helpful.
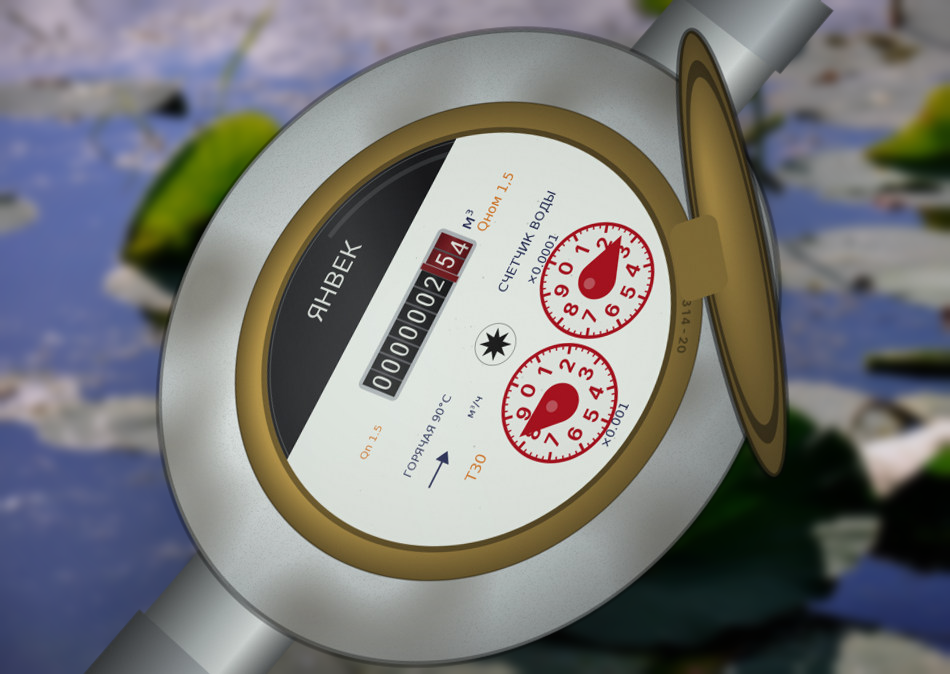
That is **2.5382** m³
